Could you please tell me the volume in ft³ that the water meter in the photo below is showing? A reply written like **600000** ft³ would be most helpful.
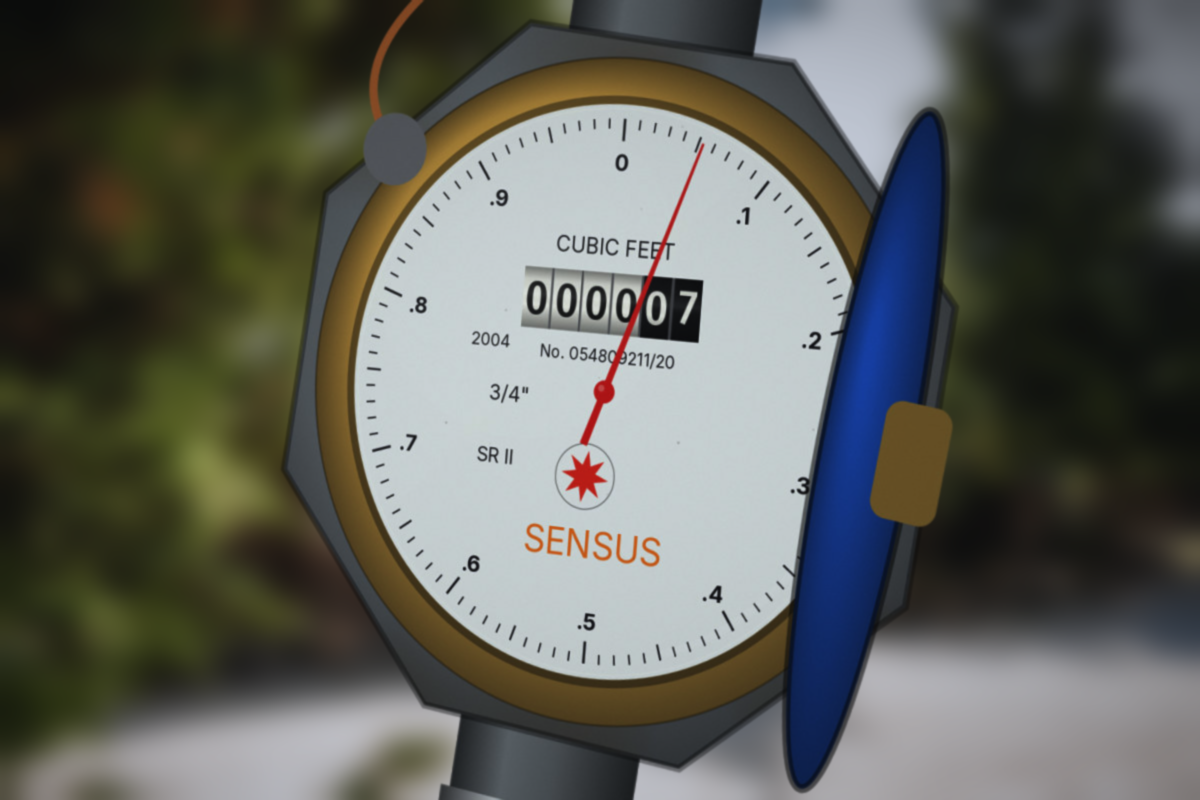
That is **7.05** ft³
